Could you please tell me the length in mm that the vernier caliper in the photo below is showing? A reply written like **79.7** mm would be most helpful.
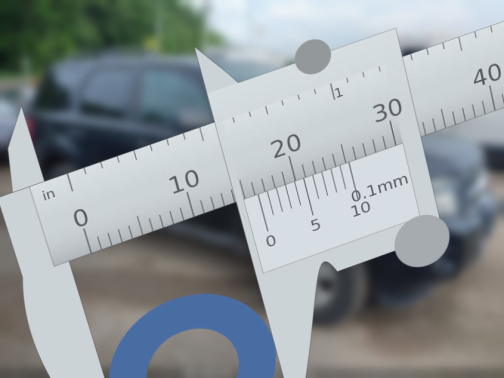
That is **16.3** mm
